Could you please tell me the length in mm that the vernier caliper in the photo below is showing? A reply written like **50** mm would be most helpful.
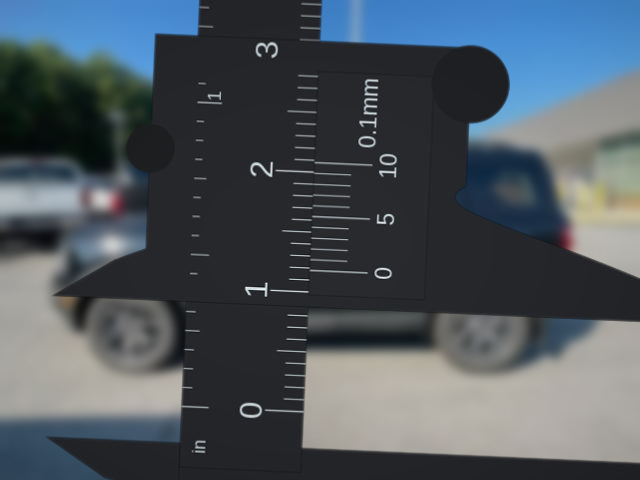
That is **11.8** mm
